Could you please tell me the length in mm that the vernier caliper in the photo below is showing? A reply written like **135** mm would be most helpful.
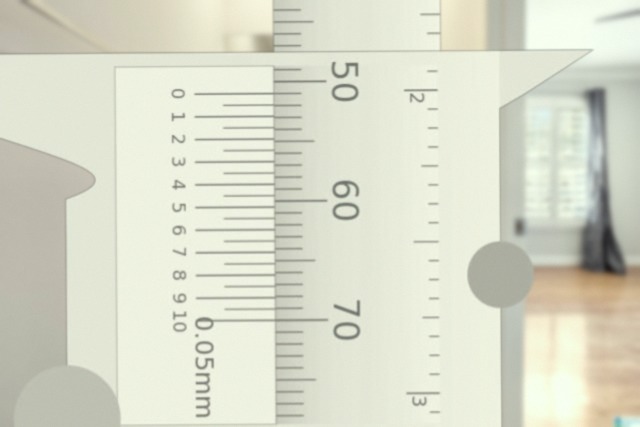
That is **51.0** mm
